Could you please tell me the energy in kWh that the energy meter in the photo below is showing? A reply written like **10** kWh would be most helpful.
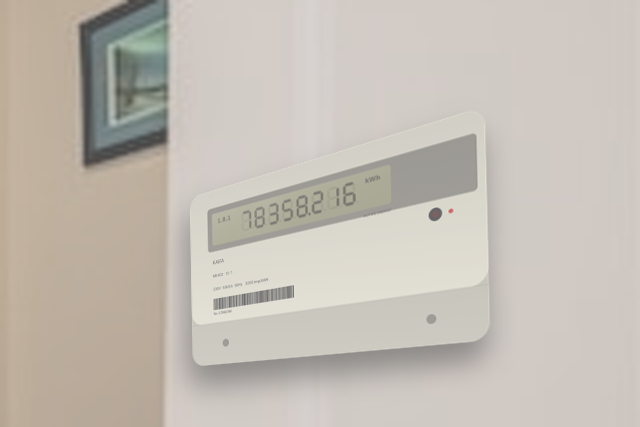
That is **78358.216** kWh
